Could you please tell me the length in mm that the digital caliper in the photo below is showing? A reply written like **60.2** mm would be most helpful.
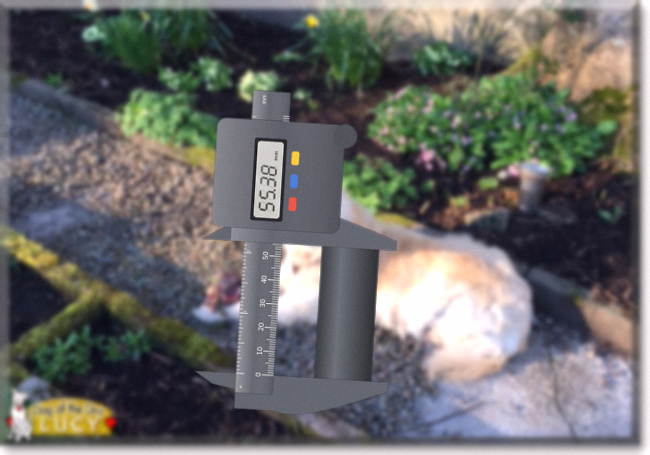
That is **55.38** mm
